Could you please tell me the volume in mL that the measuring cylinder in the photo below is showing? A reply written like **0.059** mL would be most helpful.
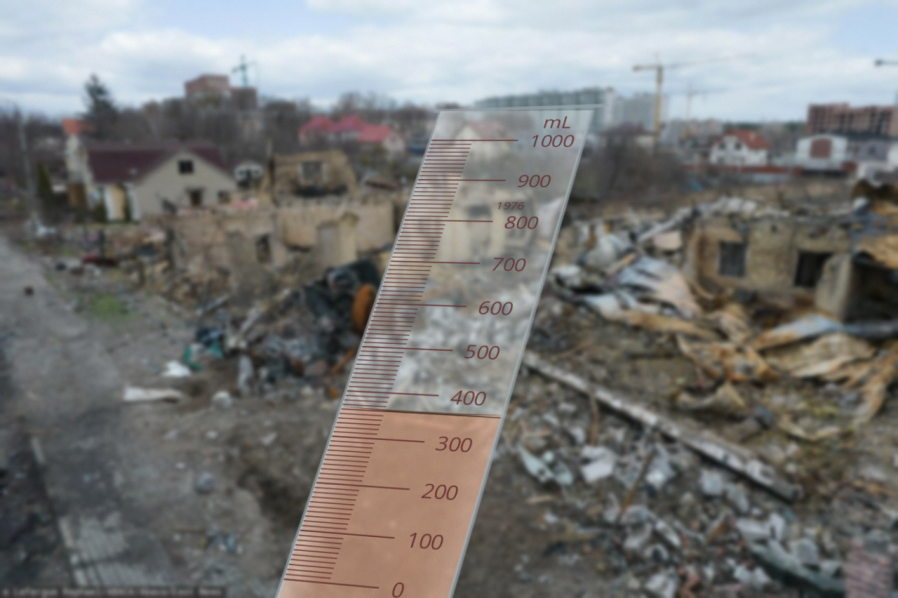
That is **360** mL
